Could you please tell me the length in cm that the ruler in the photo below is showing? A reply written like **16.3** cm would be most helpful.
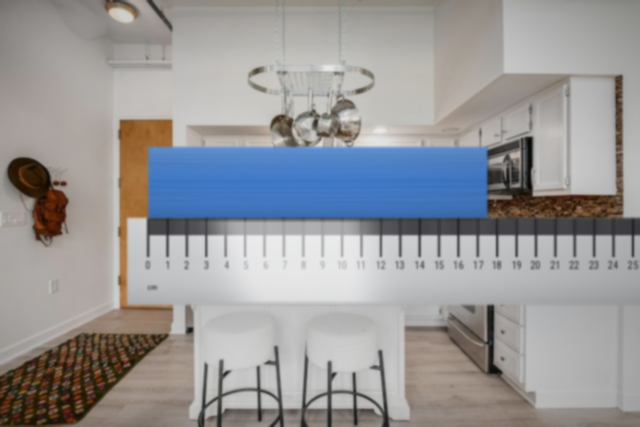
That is **17.5** cm
